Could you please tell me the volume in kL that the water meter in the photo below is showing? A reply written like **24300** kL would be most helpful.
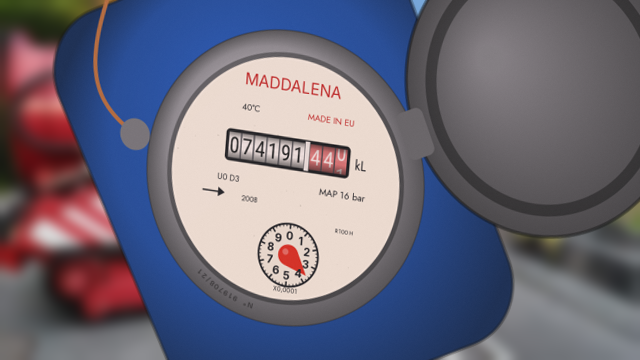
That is **74191.4403** kL
